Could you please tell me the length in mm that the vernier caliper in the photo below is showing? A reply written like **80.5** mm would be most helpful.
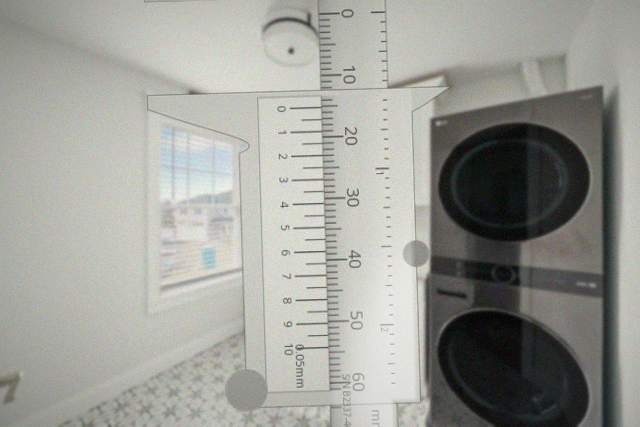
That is **15.2** mm
